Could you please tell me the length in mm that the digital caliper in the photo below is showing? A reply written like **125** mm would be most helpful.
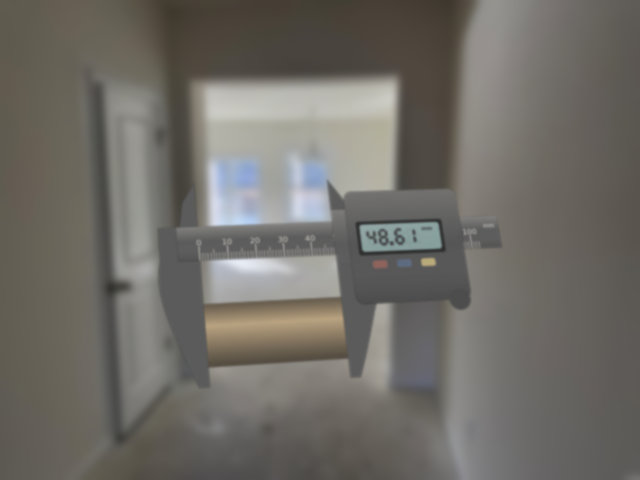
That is **48.61** mm
